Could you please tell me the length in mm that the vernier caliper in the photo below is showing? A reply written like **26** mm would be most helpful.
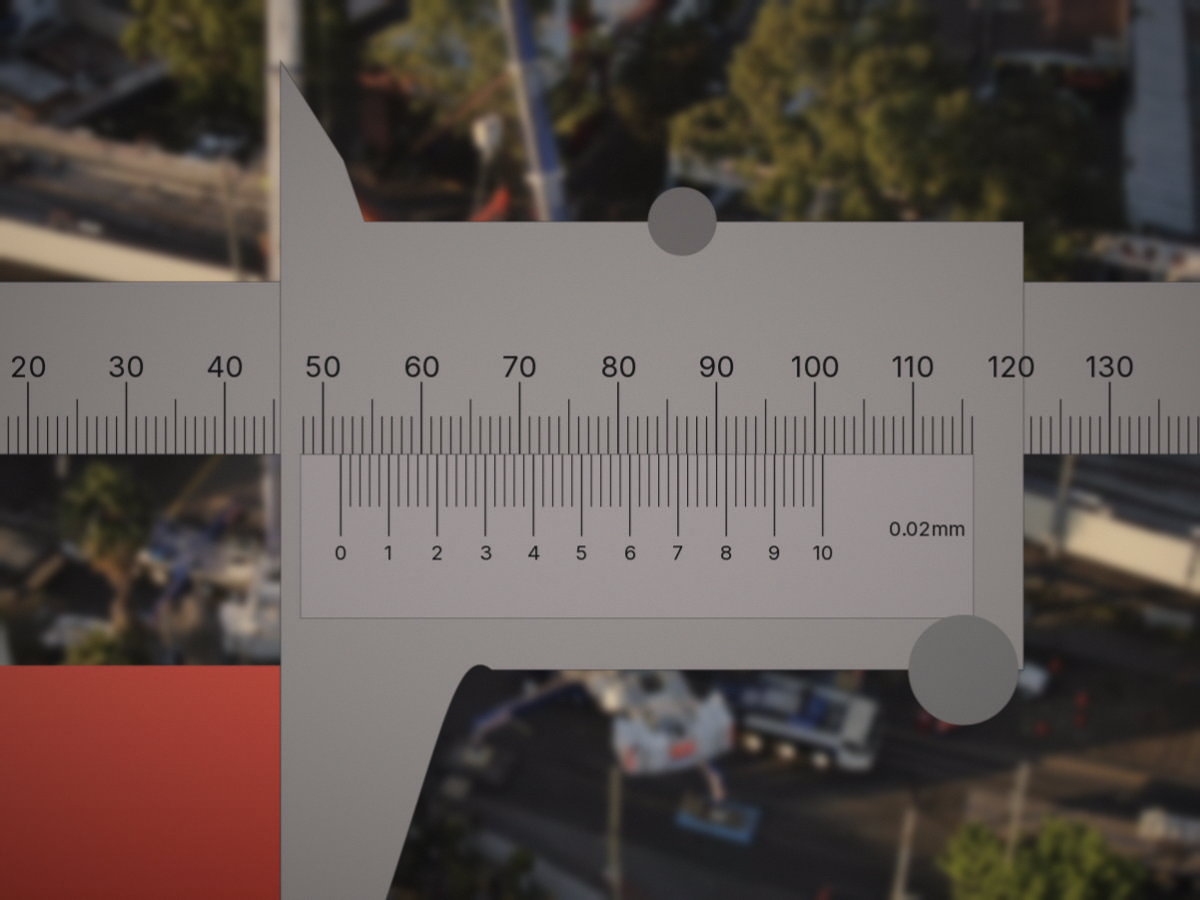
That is **51.8** mm
